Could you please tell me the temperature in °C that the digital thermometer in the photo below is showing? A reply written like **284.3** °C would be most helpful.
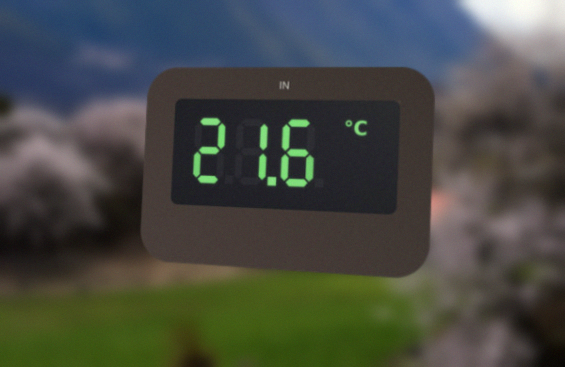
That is **21.6** °C
